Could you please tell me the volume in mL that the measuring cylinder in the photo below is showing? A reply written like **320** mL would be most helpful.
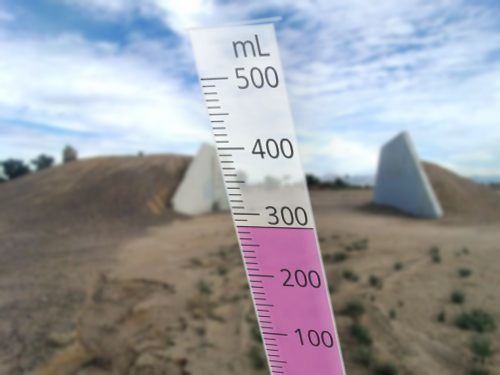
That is **280** mL
